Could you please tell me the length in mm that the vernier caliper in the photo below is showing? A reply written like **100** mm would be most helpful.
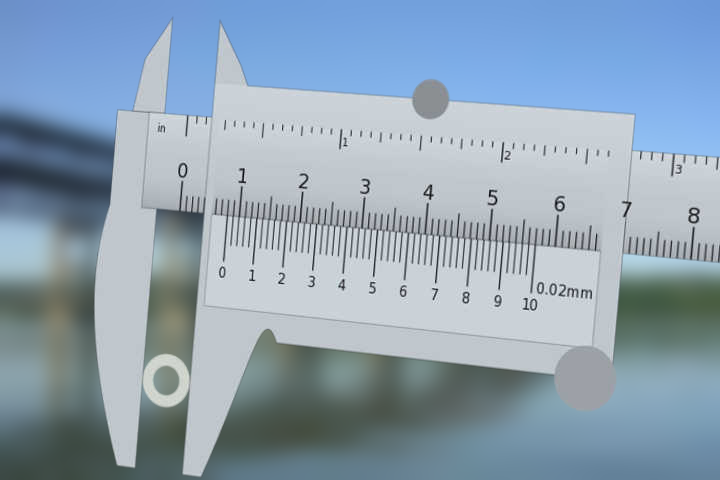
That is **8.0** mm
